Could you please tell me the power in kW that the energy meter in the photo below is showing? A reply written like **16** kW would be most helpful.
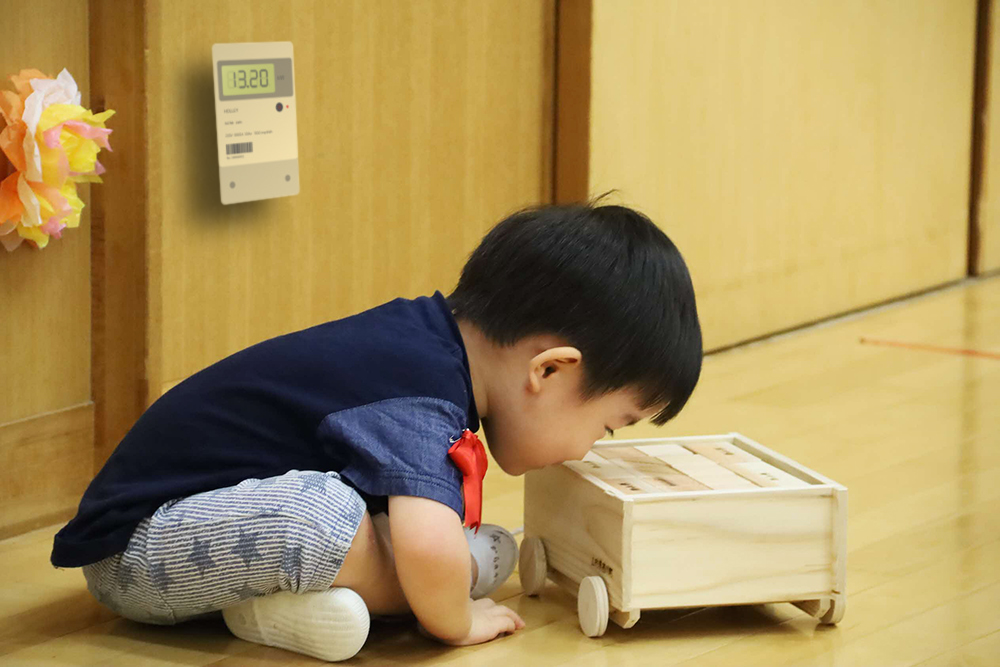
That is **13.20** kW
